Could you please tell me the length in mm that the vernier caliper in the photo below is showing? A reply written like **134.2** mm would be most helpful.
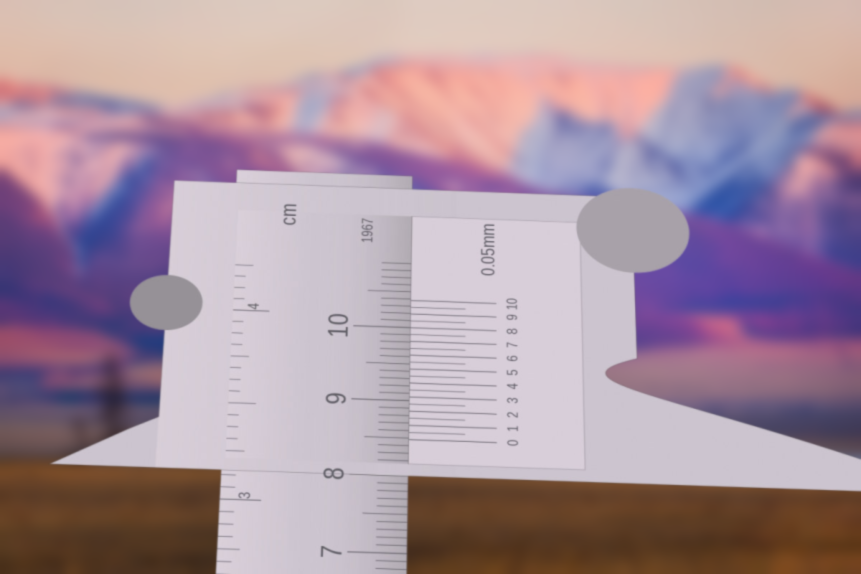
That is **84.8** mm
